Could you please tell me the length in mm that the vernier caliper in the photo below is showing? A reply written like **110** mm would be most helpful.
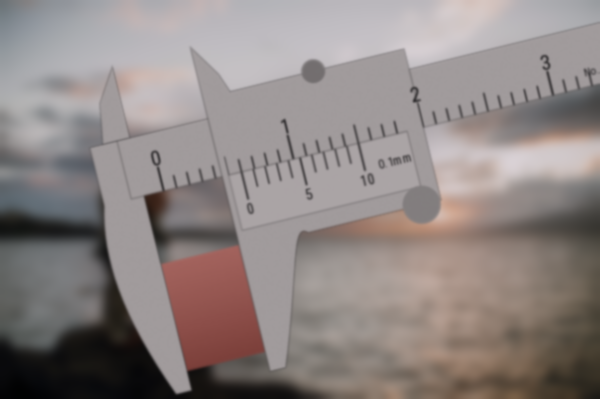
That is **6.0** mm
